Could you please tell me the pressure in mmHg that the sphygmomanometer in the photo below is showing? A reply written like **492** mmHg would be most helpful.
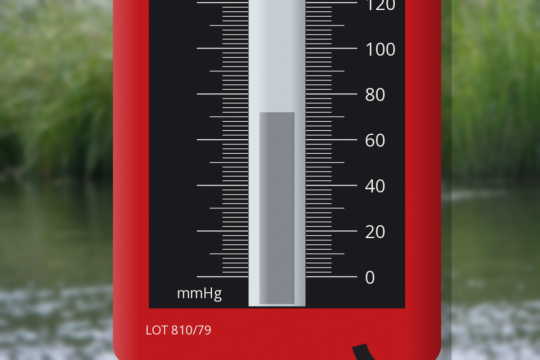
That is **72** mmHg
